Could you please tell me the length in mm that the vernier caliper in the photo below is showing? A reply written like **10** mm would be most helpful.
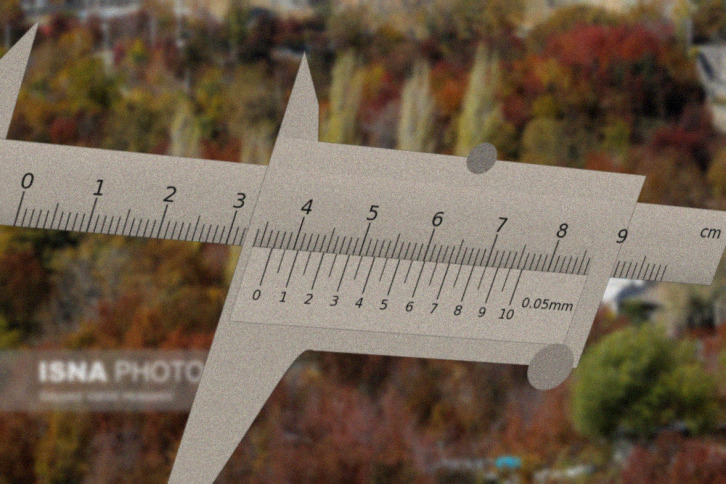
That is **36.8** mm
